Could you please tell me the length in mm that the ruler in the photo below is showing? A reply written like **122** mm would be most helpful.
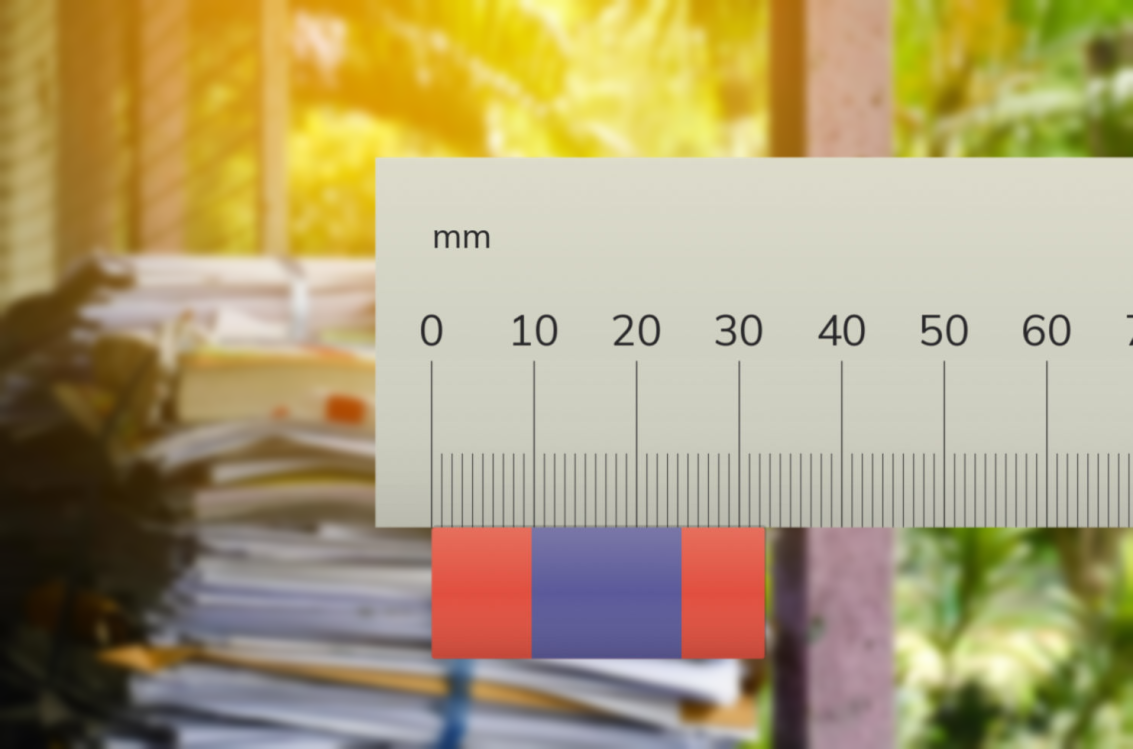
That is **32.5** mm
